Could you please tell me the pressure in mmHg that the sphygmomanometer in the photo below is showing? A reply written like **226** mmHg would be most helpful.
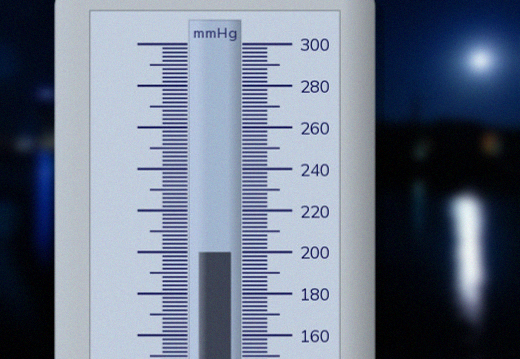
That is **200** mmHg
